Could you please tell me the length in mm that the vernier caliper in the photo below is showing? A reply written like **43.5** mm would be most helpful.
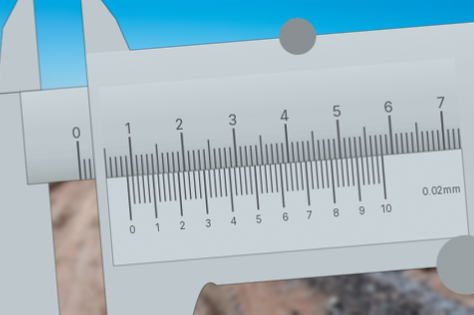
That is **9.0** mm
